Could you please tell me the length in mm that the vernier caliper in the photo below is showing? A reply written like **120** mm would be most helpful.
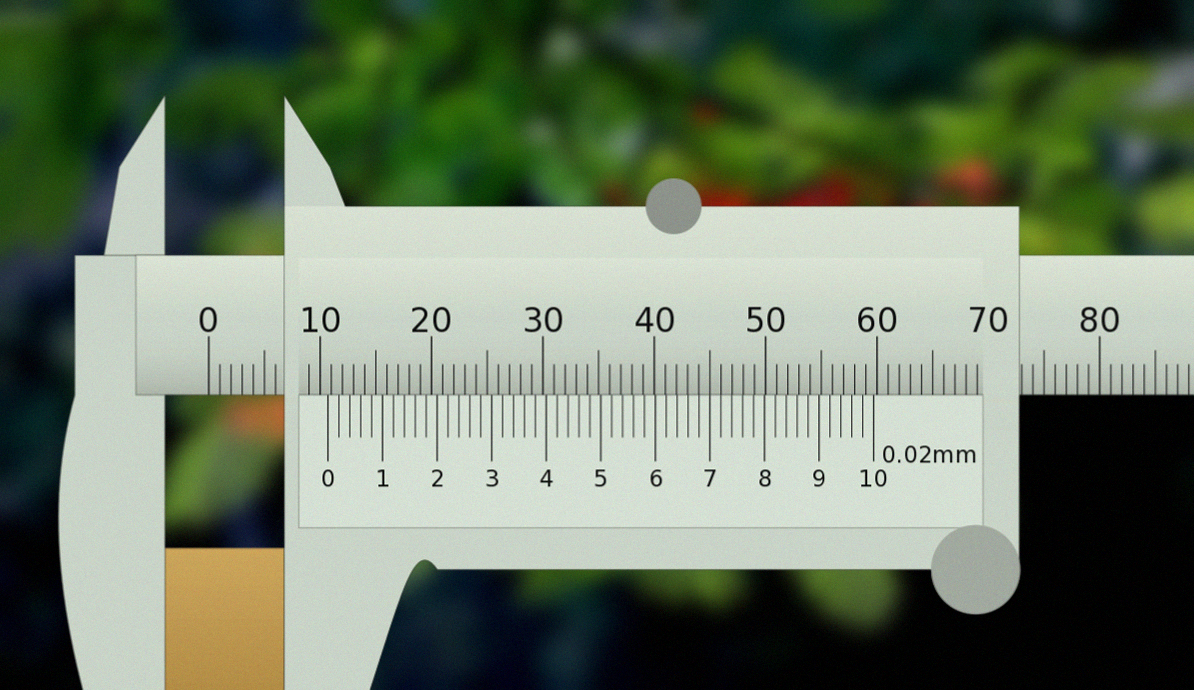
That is **10.7** mm
